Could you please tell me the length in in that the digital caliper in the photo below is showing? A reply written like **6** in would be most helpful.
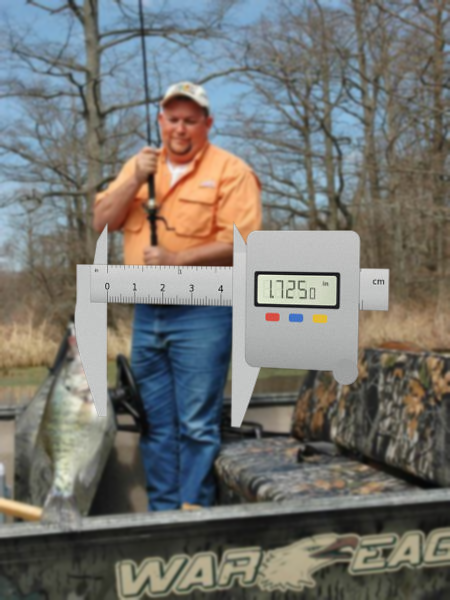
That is **1.7250** in
